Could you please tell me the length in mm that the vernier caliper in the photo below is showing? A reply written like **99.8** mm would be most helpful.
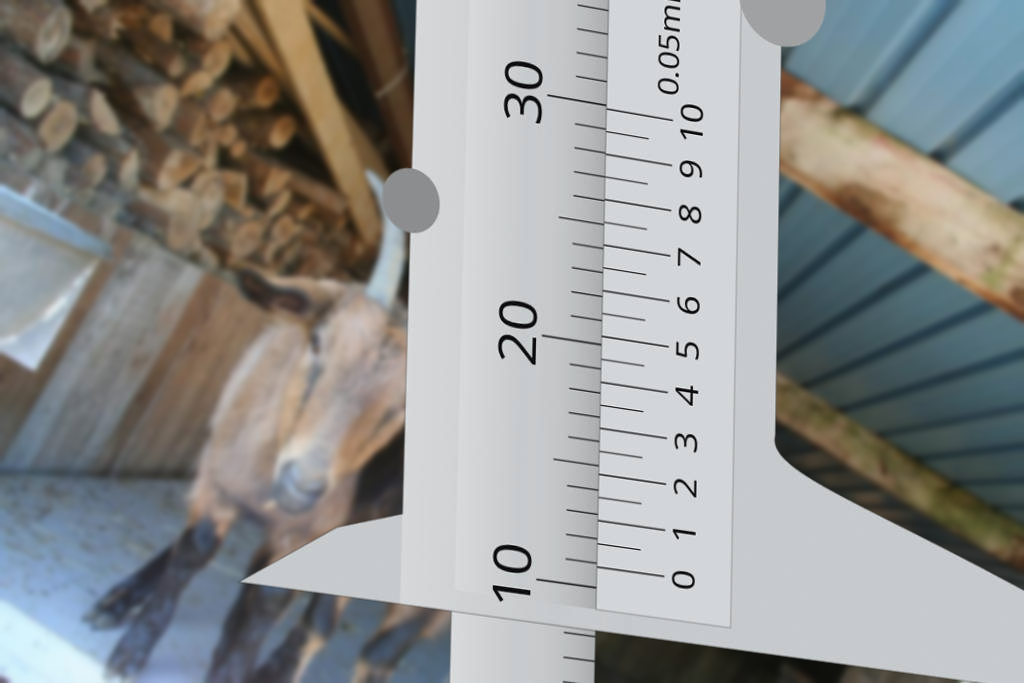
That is **10.85** mm
